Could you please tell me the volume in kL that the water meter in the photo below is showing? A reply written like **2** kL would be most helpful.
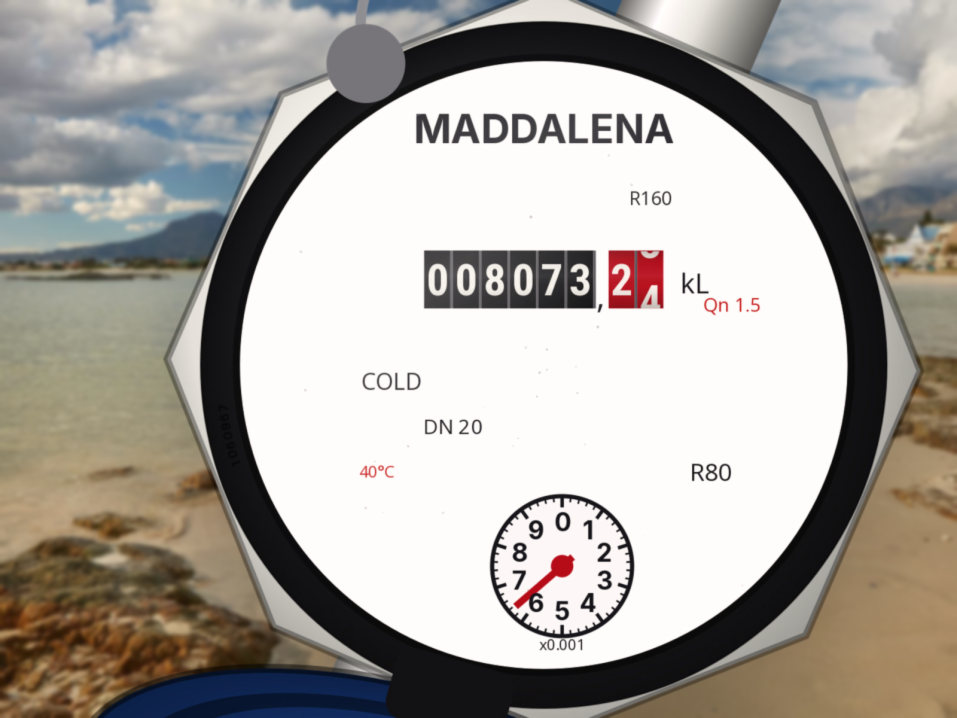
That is **8073.236** kL
